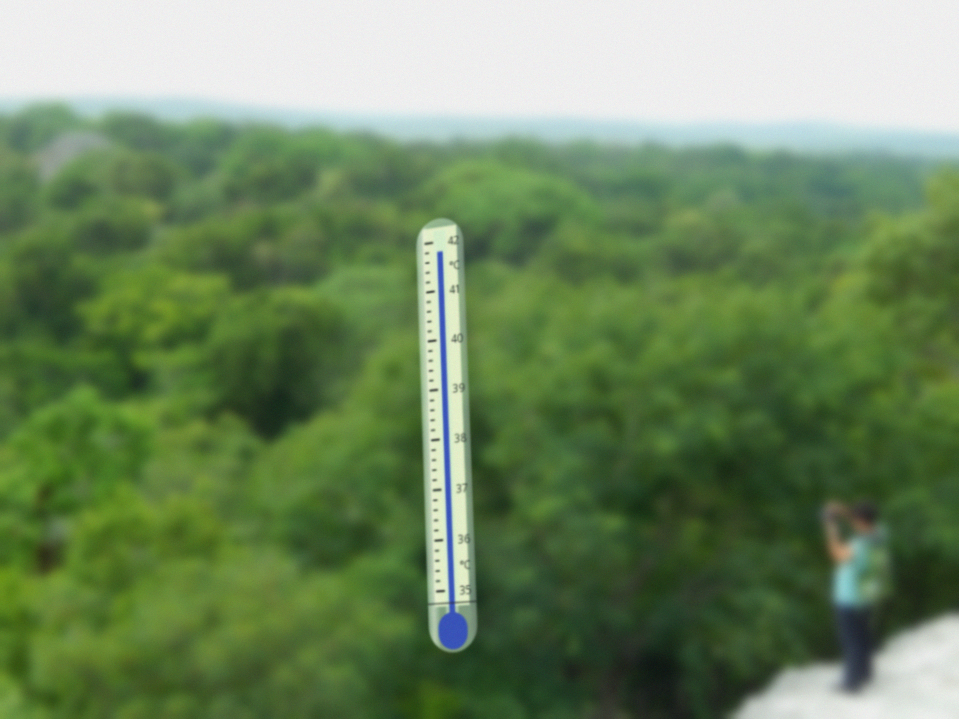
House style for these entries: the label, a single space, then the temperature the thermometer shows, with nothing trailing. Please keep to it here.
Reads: 41.8 °C
